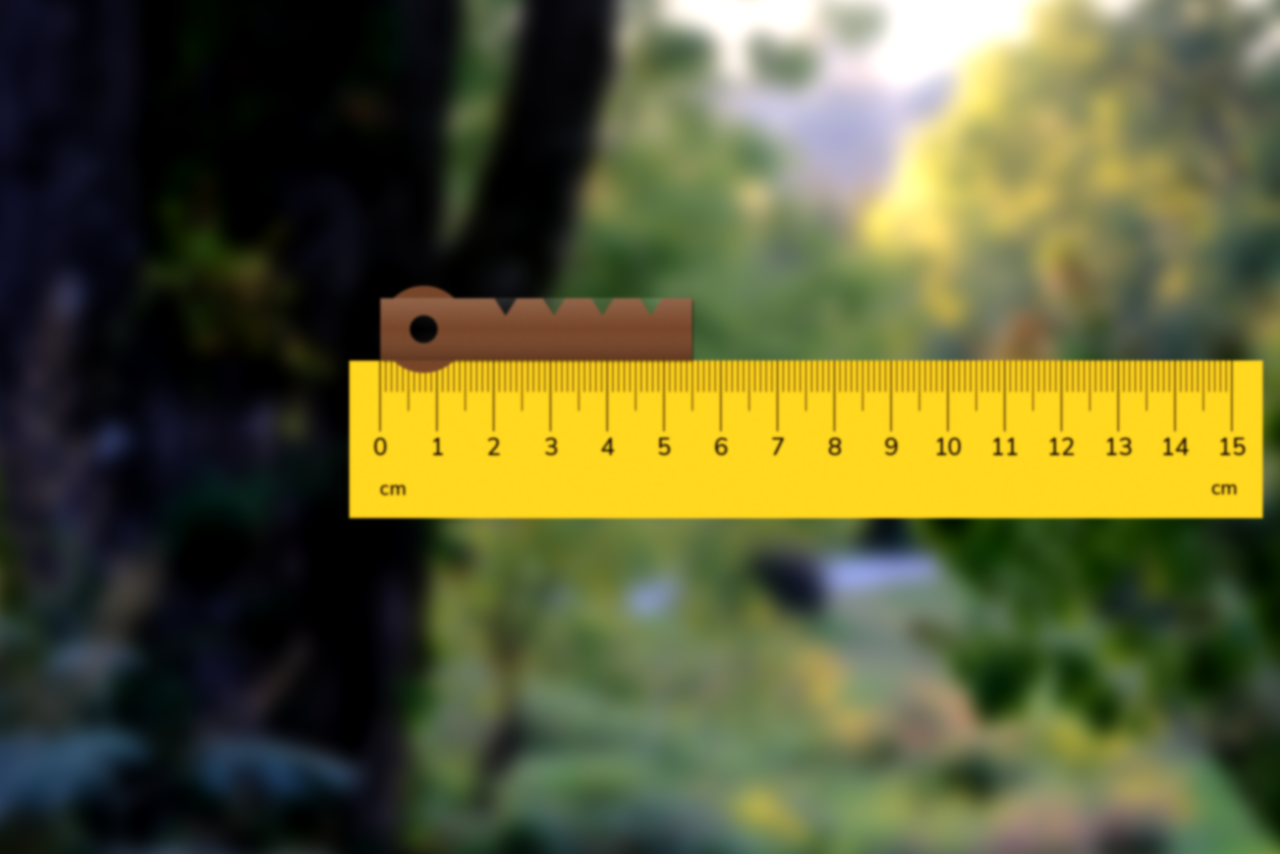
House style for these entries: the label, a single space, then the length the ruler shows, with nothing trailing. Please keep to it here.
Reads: 5.5 cm
